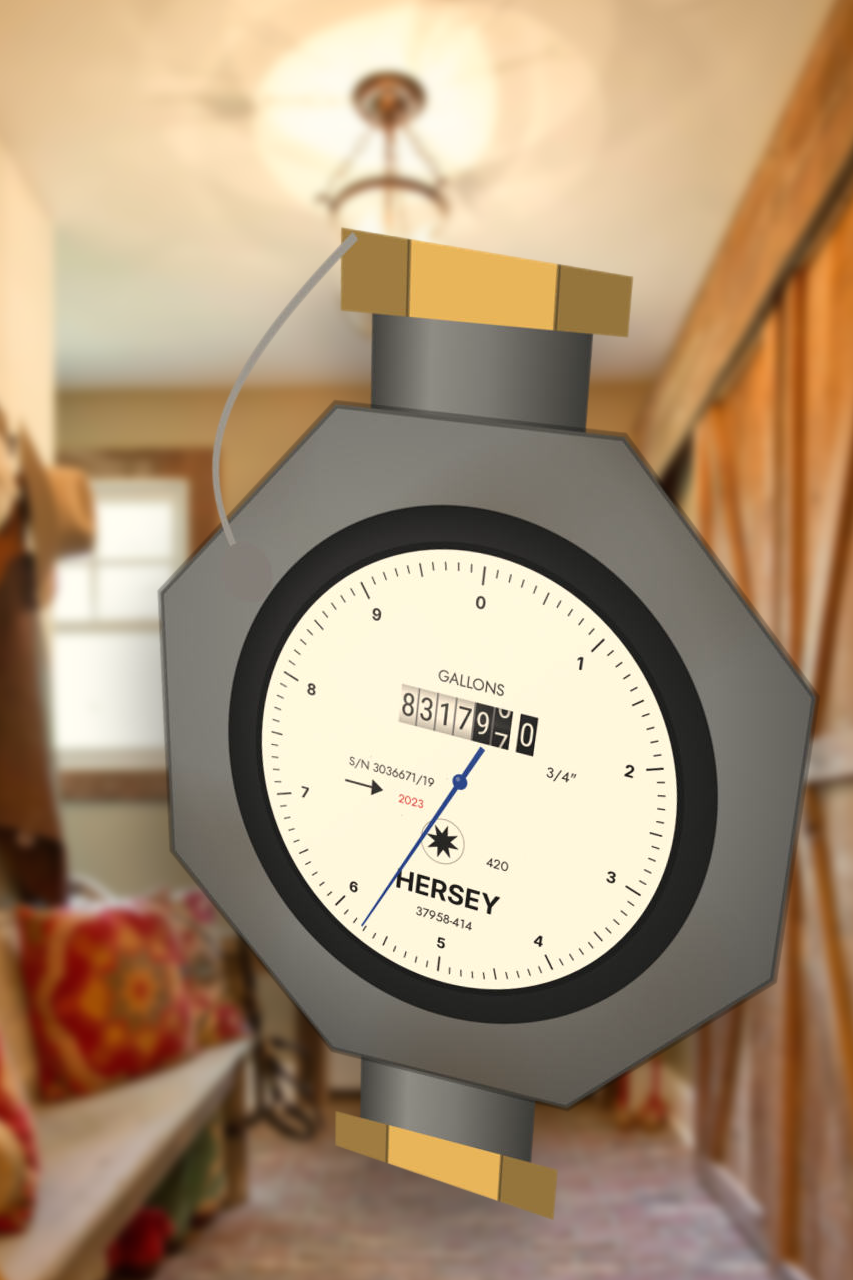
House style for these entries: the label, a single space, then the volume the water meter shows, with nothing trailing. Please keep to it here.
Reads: 8317965.7 gal
